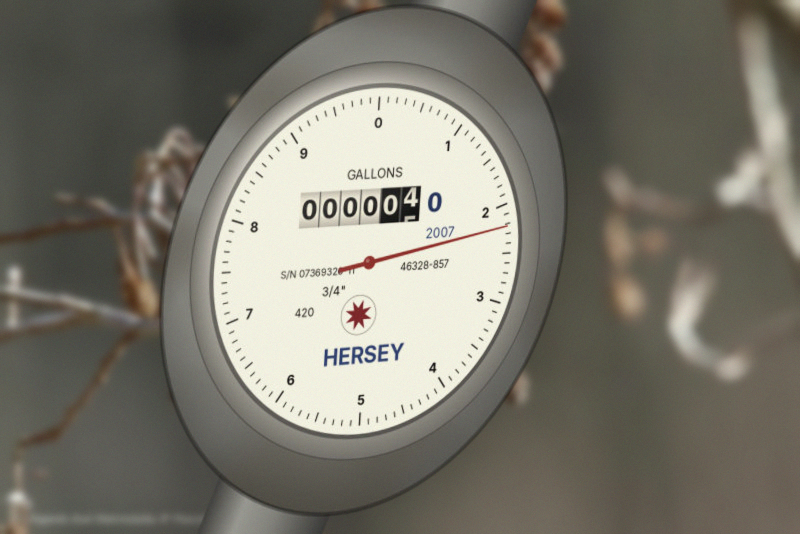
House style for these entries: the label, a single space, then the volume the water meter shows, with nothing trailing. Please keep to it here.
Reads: 42.2 gal
